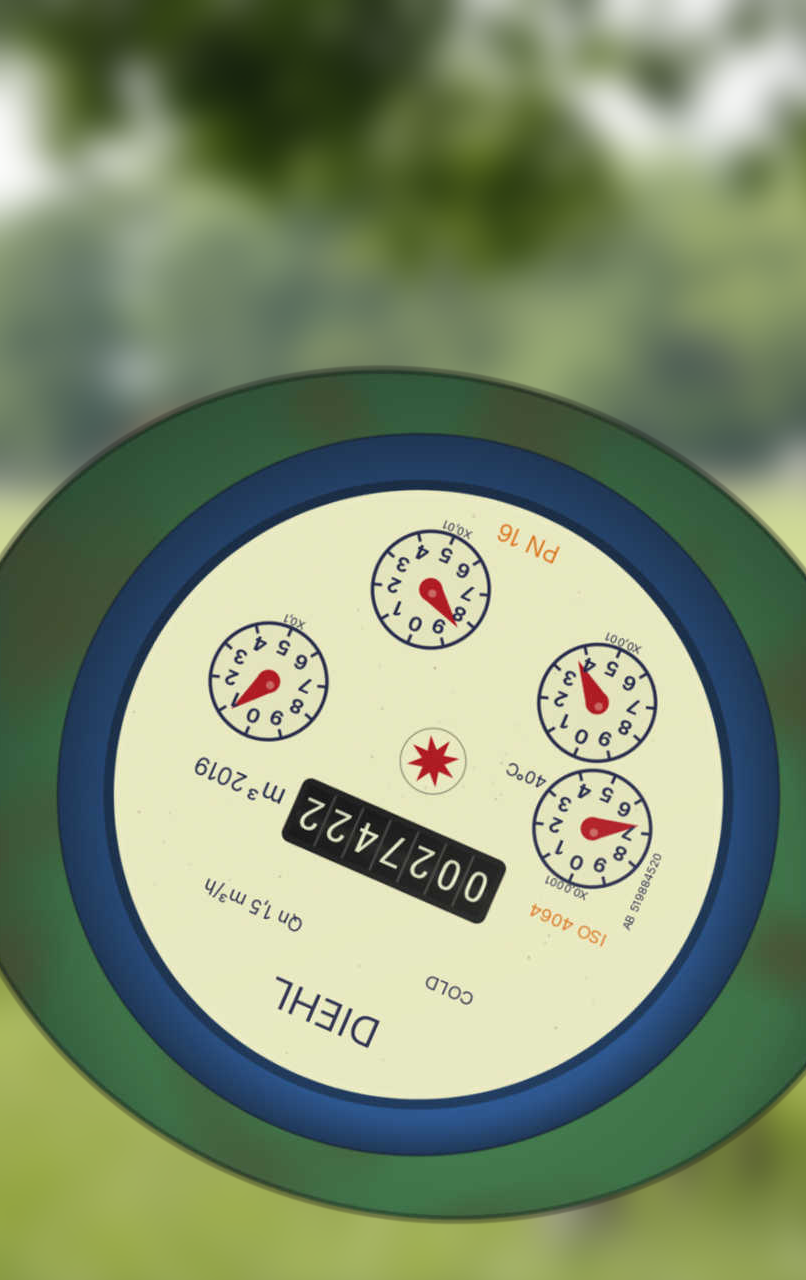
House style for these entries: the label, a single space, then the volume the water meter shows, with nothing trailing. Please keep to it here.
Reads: 27422.0836 m³
